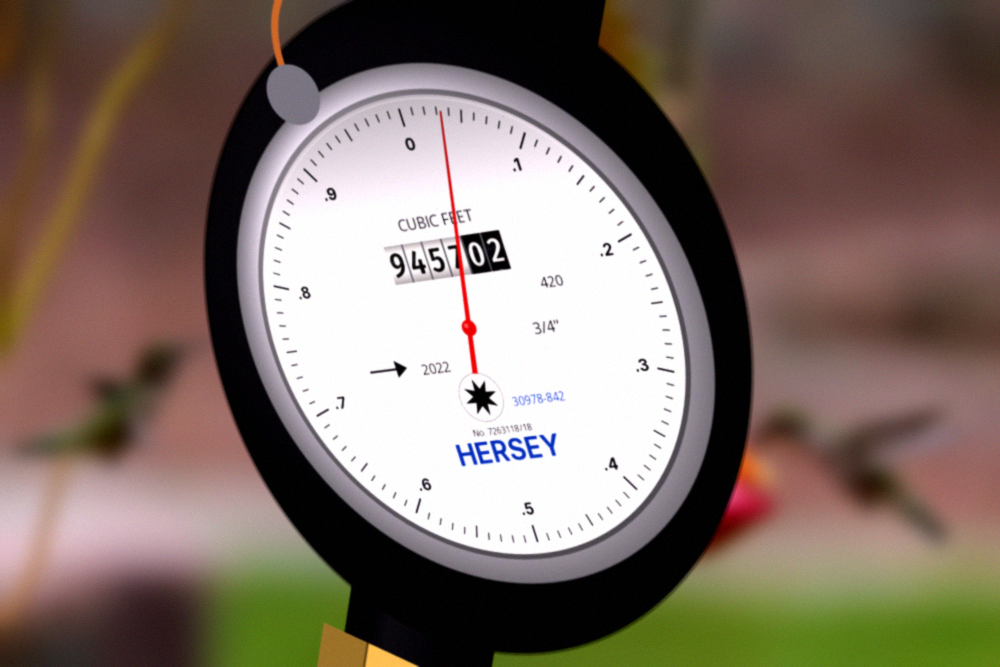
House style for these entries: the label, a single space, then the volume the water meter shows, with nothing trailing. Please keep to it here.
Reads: 945702.03 ft³
